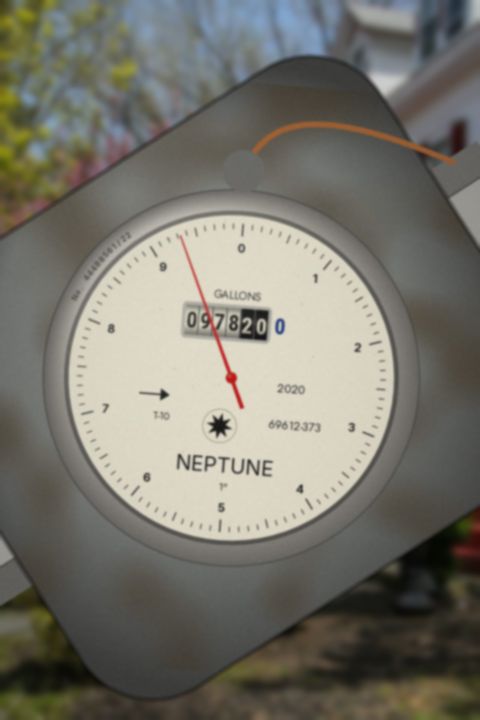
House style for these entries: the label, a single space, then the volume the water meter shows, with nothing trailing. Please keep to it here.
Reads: 978199.3 gal
